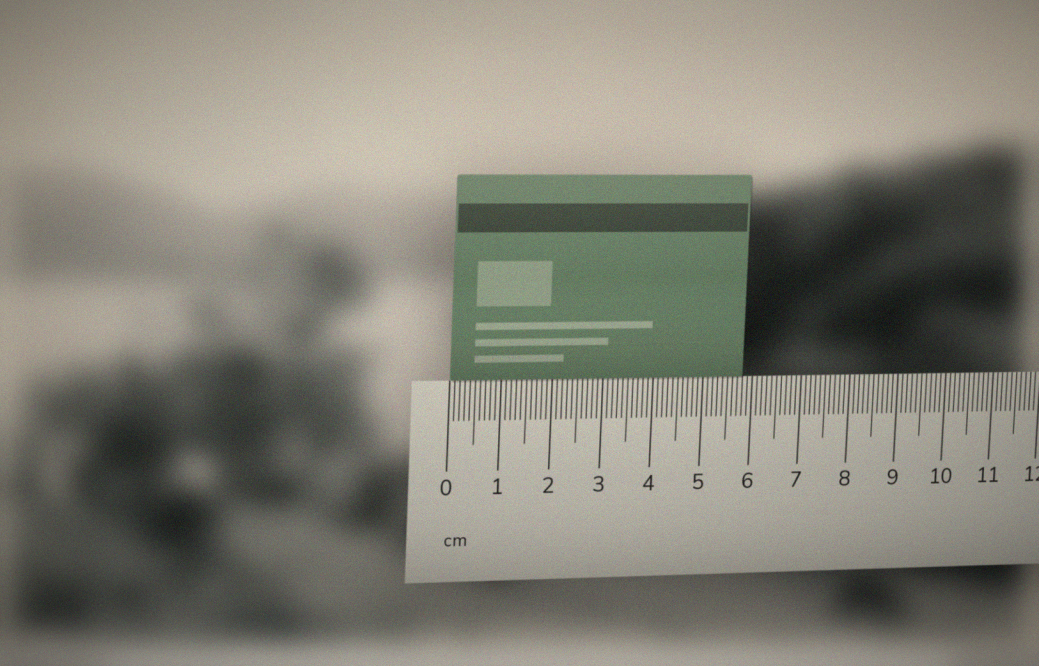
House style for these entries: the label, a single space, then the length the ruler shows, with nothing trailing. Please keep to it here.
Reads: 5.8 cm
